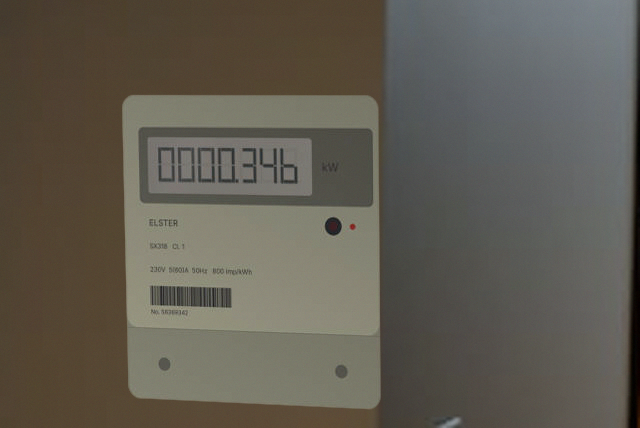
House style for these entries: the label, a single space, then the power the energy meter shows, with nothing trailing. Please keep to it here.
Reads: 0.346 kW
